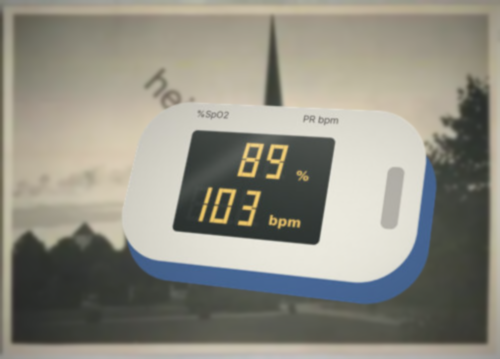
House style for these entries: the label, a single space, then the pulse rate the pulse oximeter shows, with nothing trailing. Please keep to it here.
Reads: 103 bpm
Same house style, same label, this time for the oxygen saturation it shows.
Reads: 89 %
